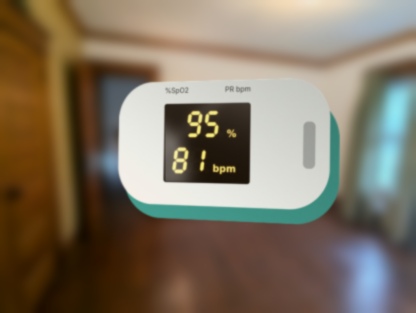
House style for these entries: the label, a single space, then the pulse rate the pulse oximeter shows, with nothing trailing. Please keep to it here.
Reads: 81 bpm
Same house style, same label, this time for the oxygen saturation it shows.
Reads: 95 %
